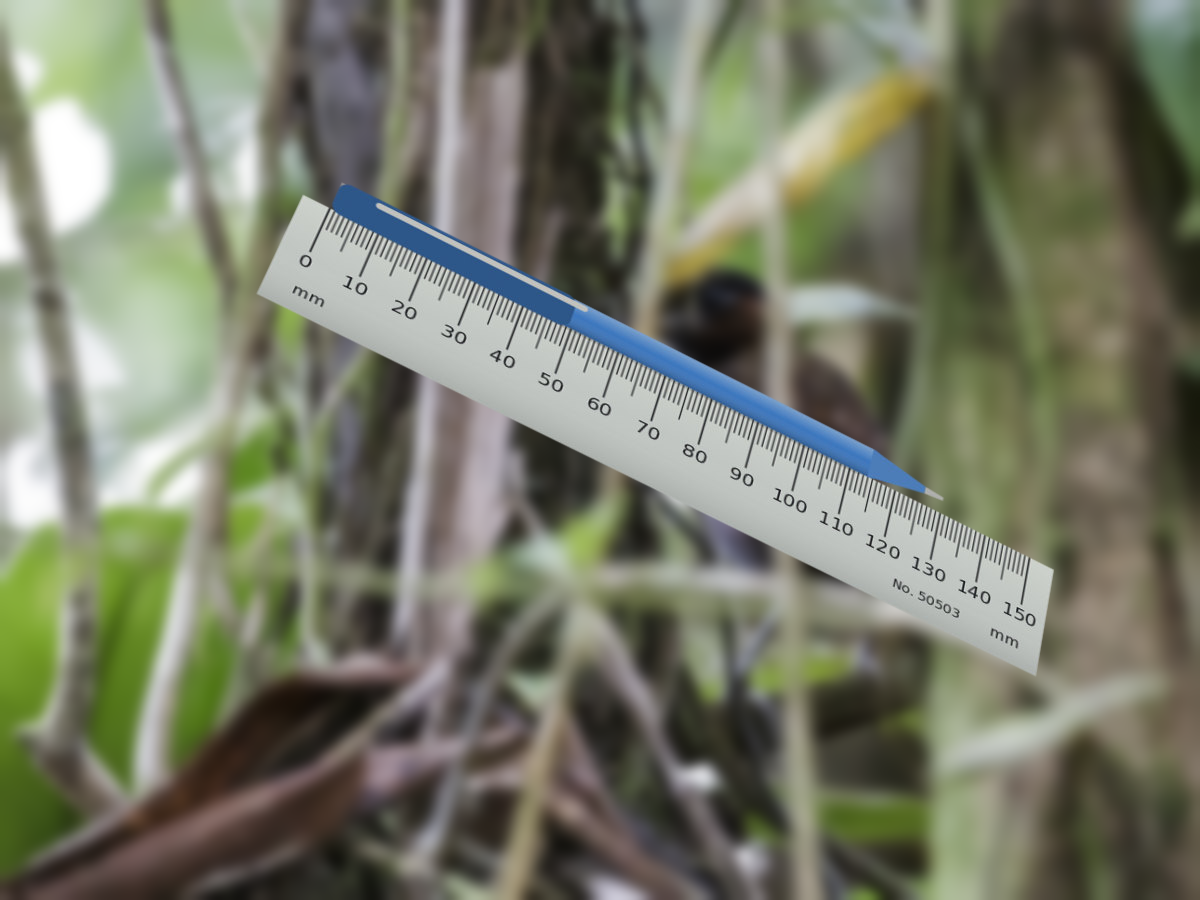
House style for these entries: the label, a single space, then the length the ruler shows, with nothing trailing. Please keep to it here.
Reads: 130 mm
